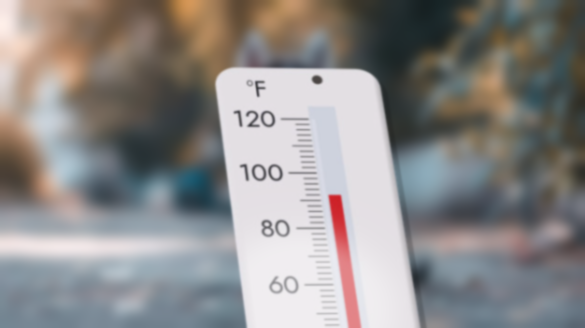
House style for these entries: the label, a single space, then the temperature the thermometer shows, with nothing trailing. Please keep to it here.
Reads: 92 °F
